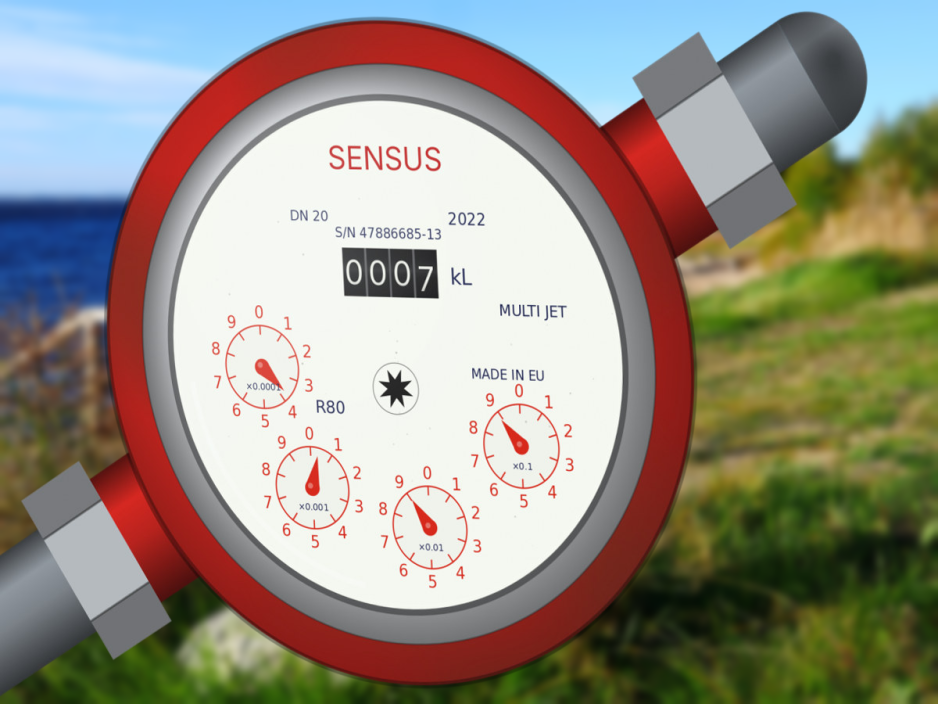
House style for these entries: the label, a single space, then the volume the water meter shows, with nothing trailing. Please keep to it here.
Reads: 6.8903 kL
